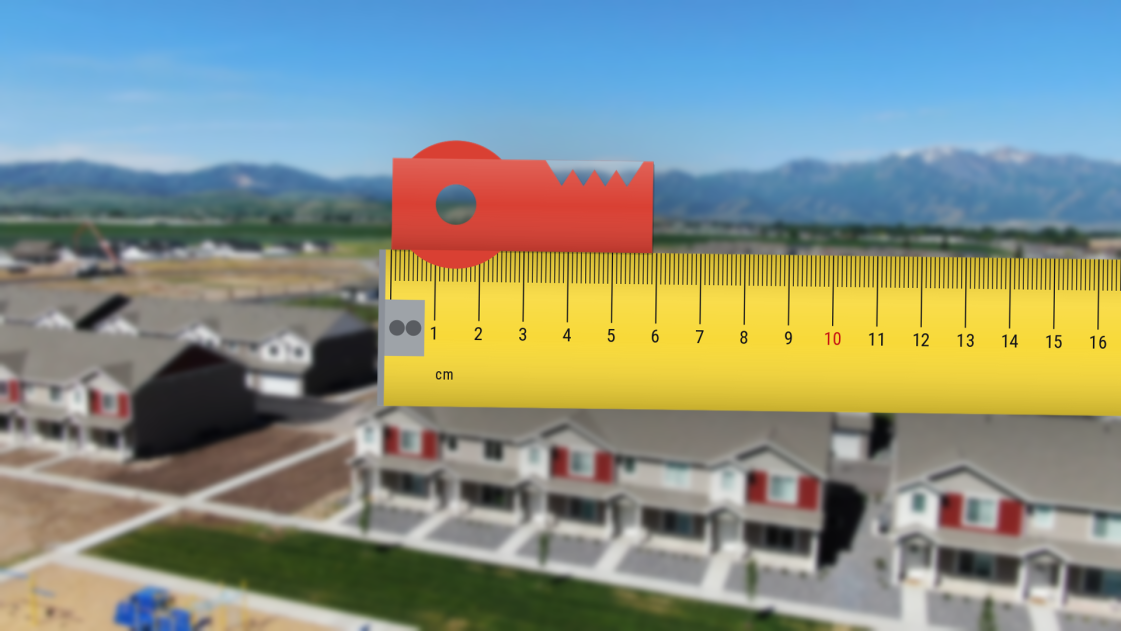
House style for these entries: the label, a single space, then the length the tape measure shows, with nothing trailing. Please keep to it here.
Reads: 5.9 cm
